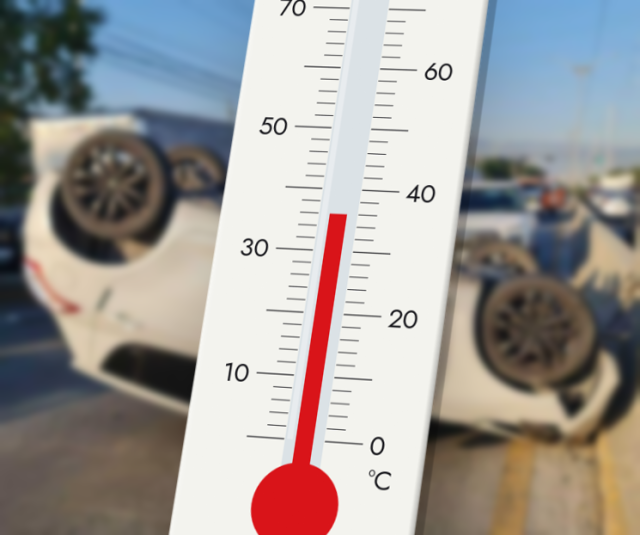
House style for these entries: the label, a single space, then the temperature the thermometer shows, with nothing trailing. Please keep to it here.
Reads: 36 °C
